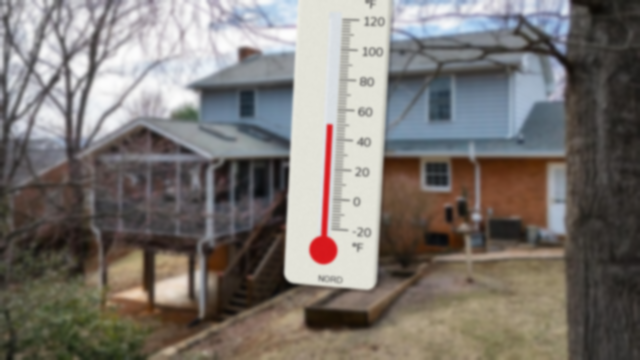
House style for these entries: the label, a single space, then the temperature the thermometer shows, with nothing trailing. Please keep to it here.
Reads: 50 °F
